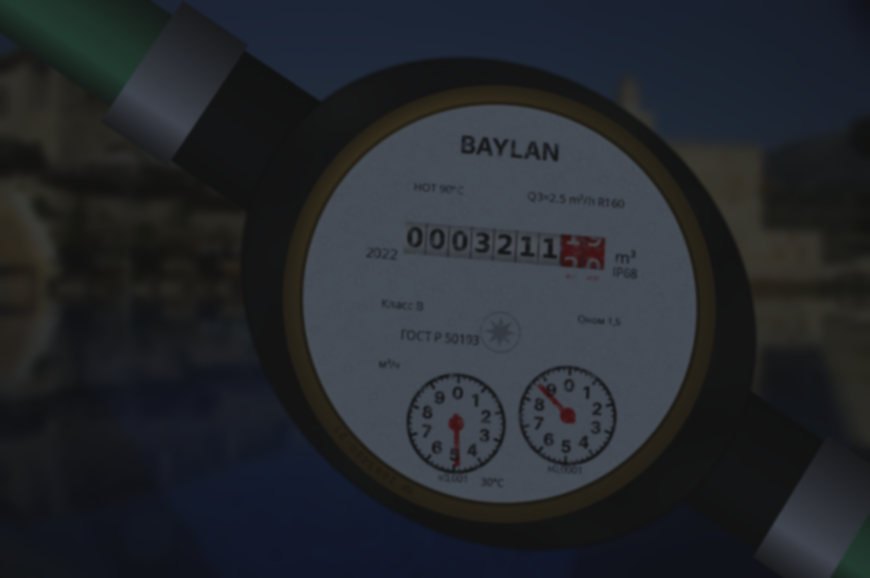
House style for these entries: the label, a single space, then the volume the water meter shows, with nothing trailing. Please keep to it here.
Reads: 3211.1948 m³
